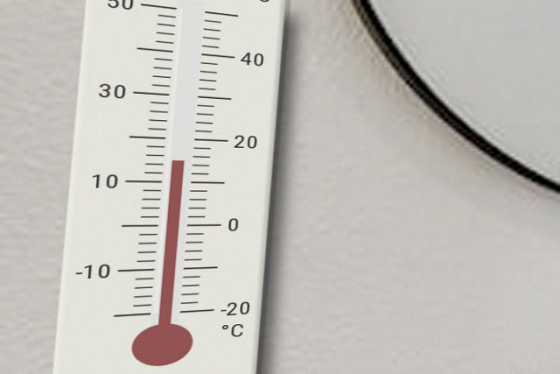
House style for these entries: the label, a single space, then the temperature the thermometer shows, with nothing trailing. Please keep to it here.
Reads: 15 °C
